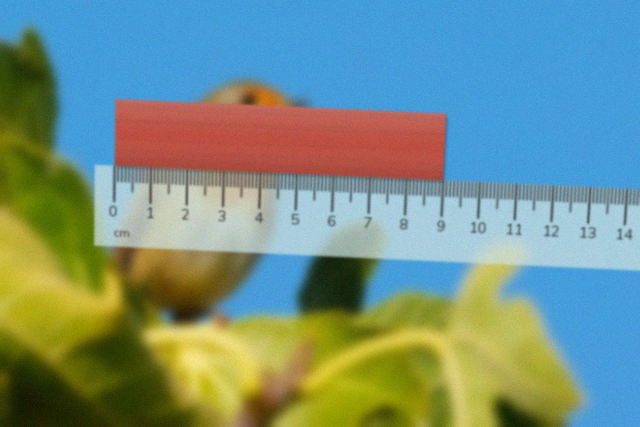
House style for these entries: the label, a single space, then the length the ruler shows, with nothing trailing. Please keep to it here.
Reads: 9 cm
